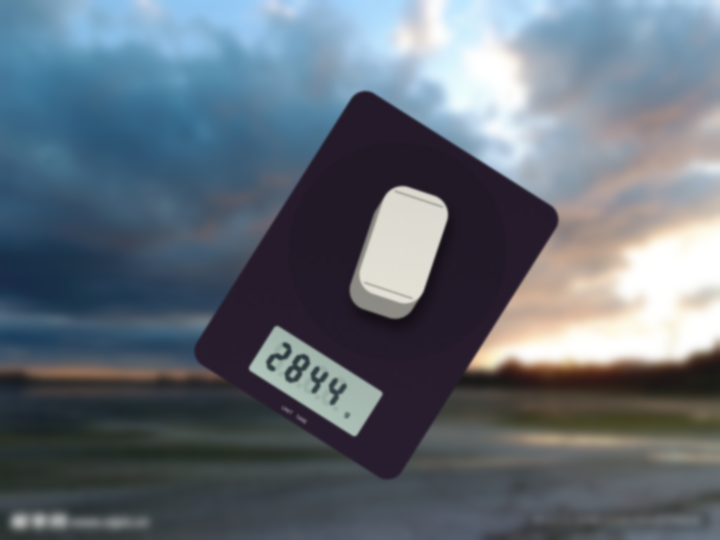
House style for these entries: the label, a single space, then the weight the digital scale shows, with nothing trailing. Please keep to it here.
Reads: 2844 g
